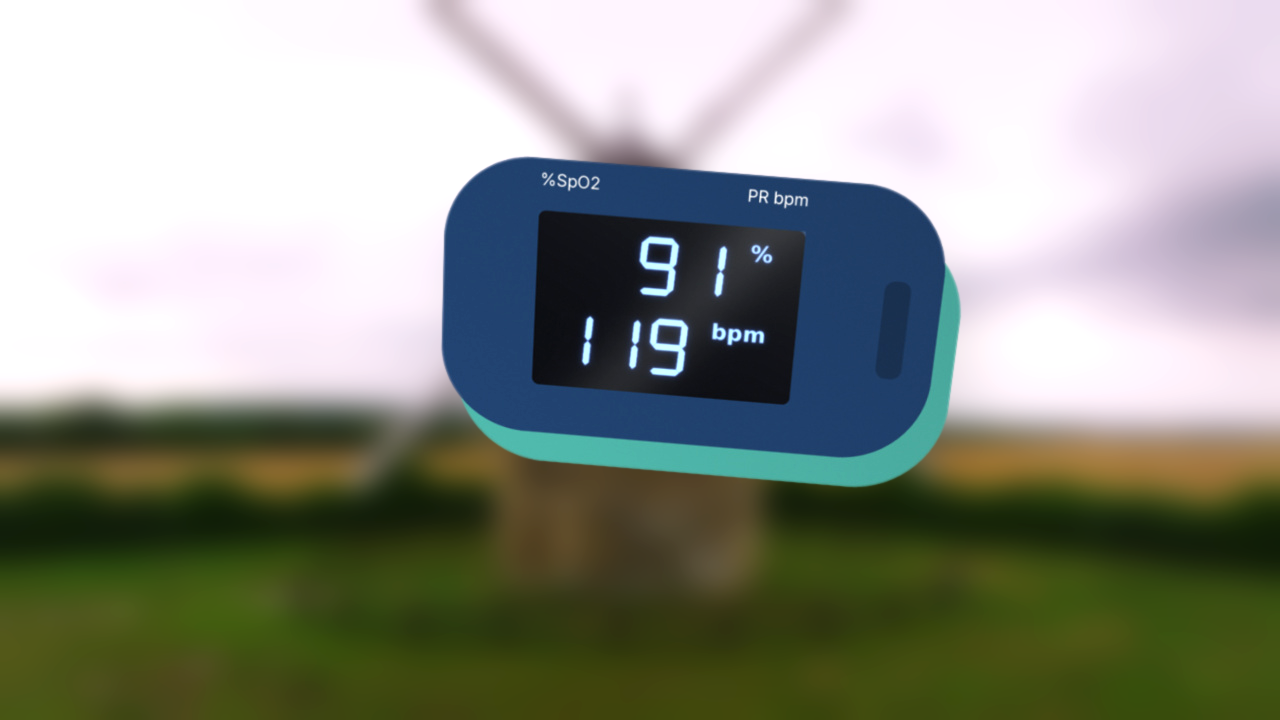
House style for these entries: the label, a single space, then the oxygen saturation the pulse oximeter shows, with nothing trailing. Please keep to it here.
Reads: 91 %
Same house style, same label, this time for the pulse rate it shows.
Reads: 119 bpm
